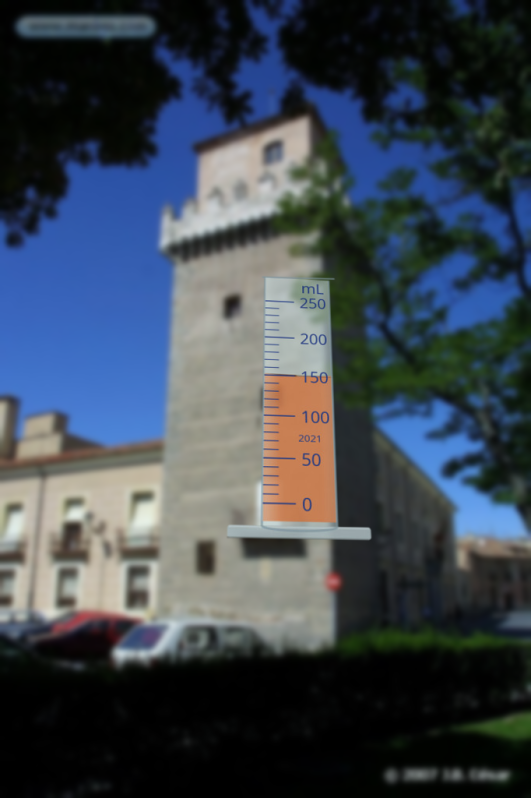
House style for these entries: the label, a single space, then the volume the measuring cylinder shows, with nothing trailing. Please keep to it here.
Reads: 150 mL
